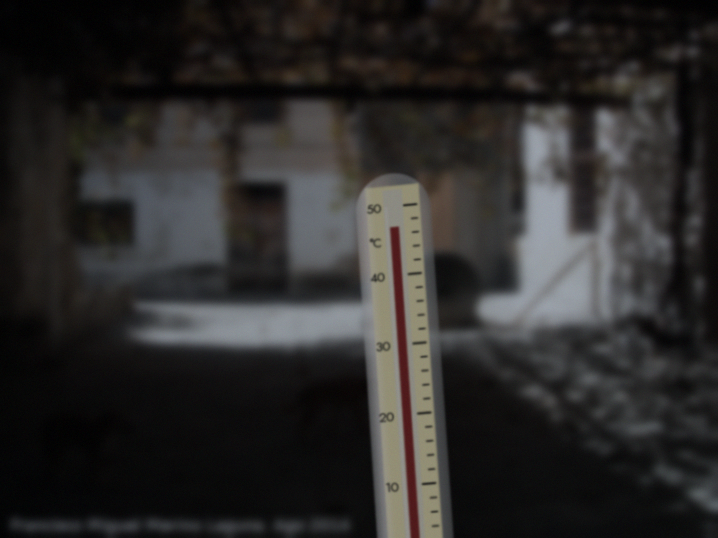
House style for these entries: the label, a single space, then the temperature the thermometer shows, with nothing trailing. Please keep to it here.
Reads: 47 °C
